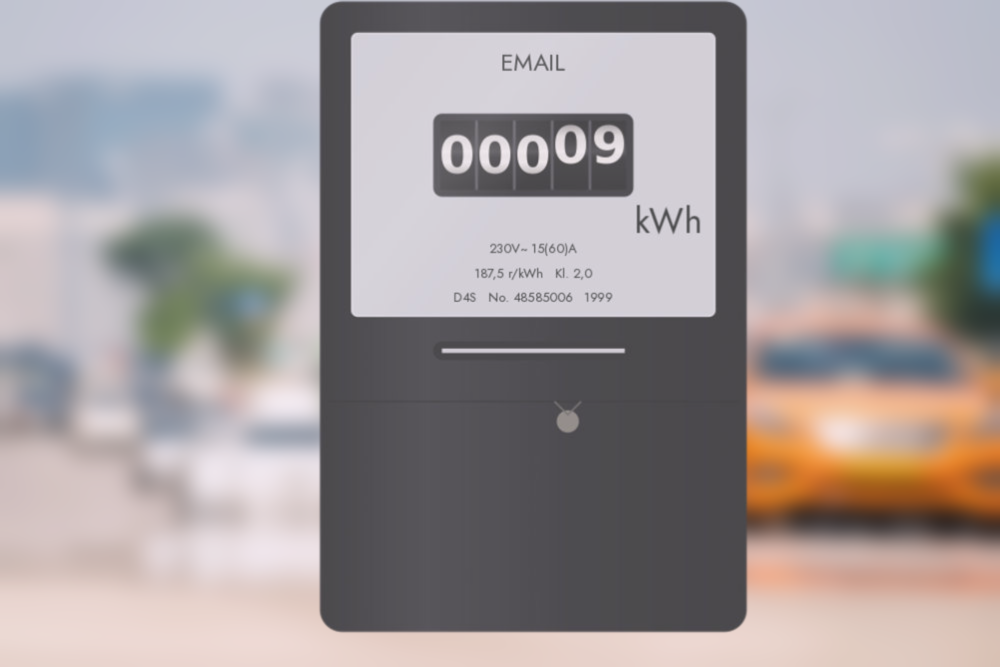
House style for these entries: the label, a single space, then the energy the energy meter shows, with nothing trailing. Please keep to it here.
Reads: 9 kWh
